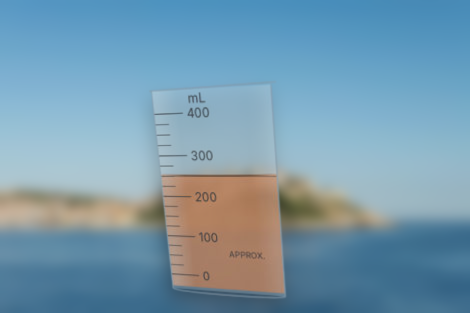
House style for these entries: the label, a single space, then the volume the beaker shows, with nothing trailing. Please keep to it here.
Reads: 250 mL
